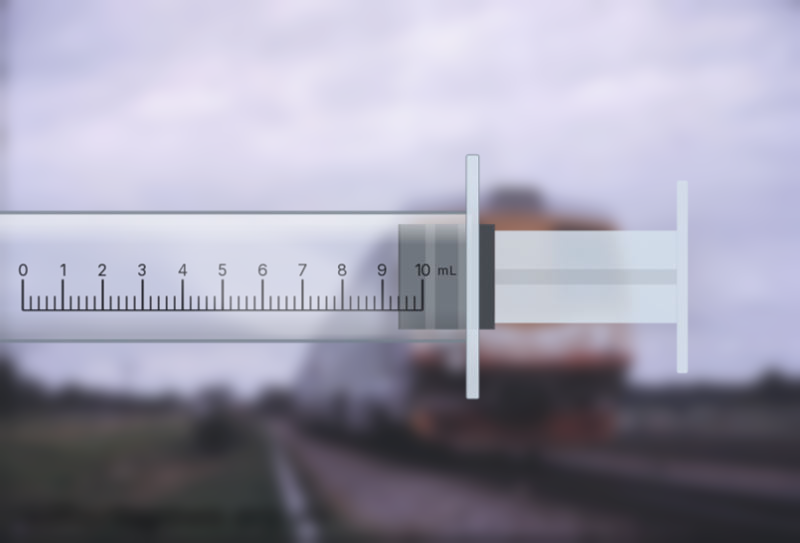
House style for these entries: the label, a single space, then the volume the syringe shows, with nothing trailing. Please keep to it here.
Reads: 9.4 mL
